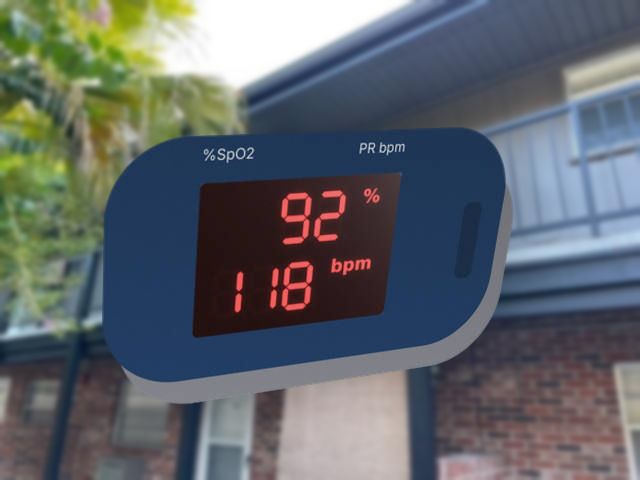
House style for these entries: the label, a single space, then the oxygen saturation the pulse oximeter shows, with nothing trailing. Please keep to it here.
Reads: 92 %
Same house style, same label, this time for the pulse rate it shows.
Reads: 118 bpm
